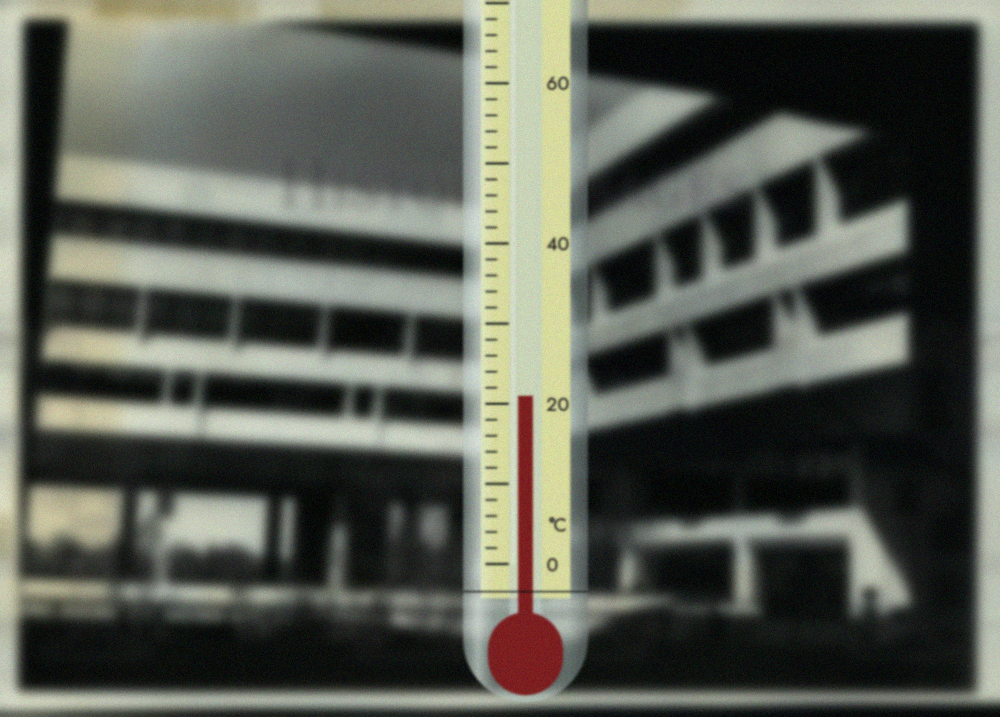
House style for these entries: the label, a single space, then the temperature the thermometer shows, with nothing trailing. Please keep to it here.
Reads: 21 °C
